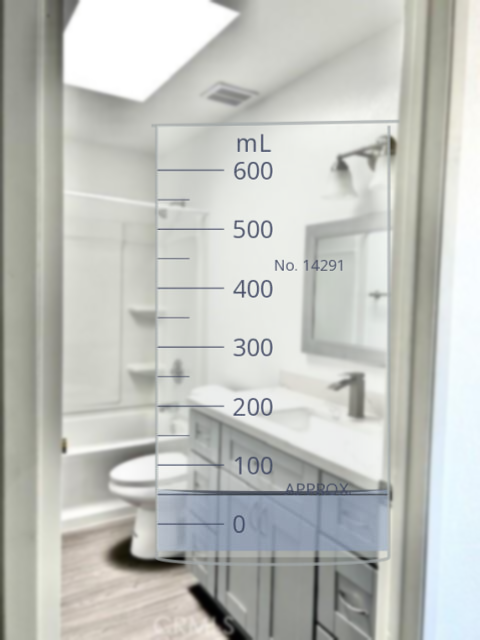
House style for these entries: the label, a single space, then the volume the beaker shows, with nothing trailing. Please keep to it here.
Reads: 50 mL
